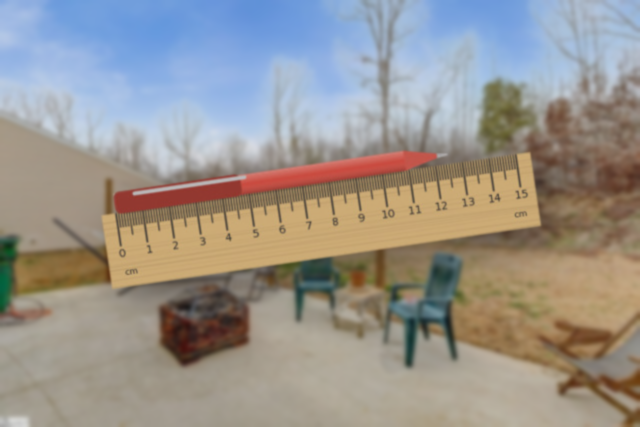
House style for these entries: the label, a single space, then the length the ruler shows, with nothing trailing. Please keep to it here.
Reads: 12.5 cm
